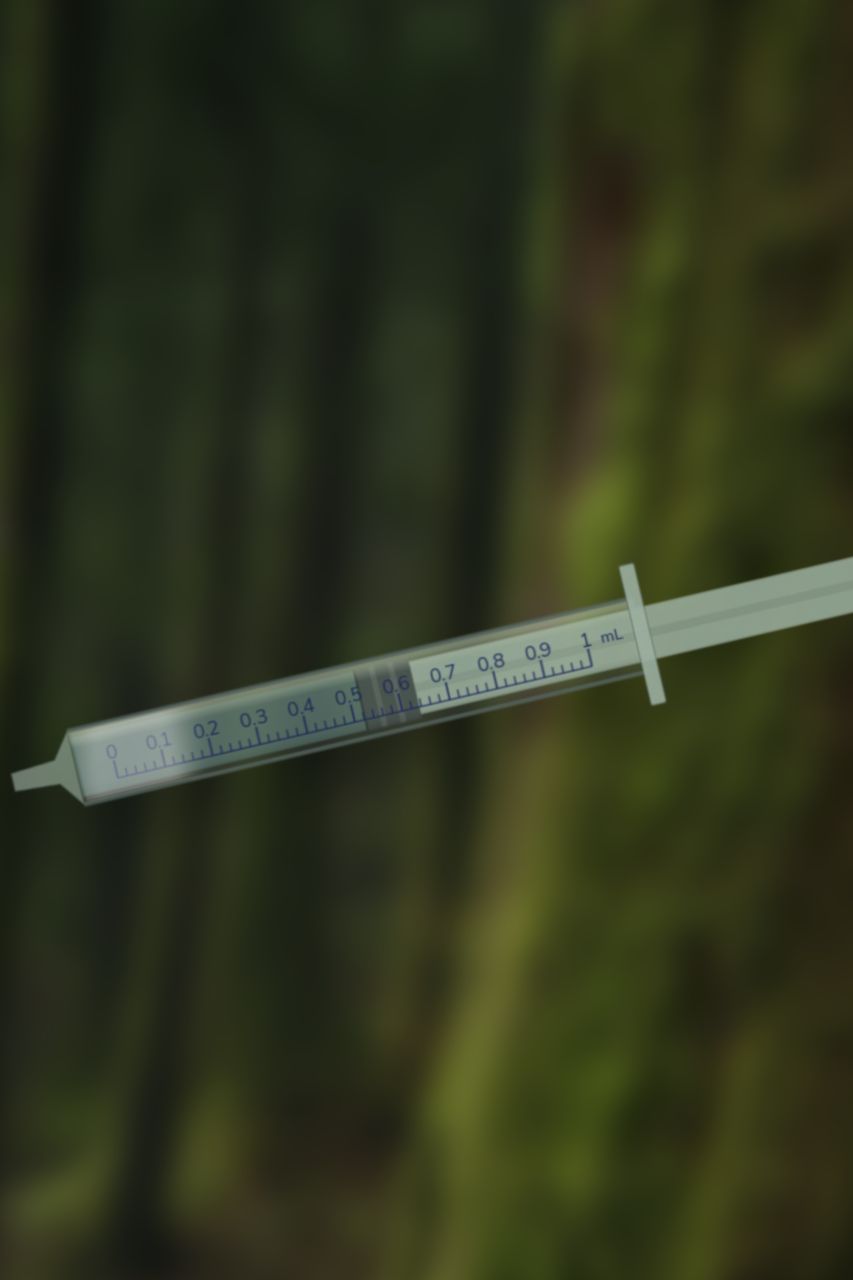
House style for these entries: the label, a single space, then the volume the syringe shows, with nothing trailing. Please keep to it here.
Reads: 0.52 mL
